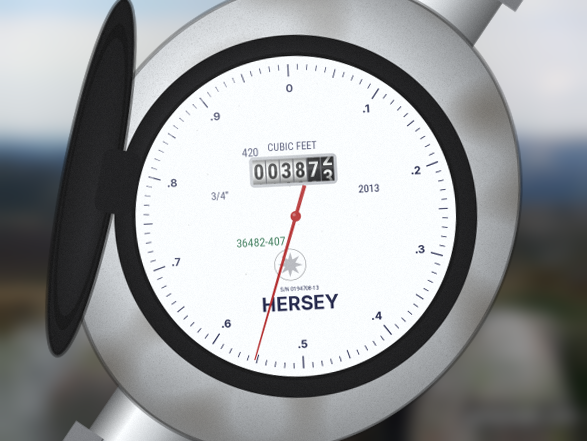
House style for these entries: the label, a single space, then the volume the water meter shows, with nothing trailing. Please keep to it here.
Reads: 3872.55 ft³
